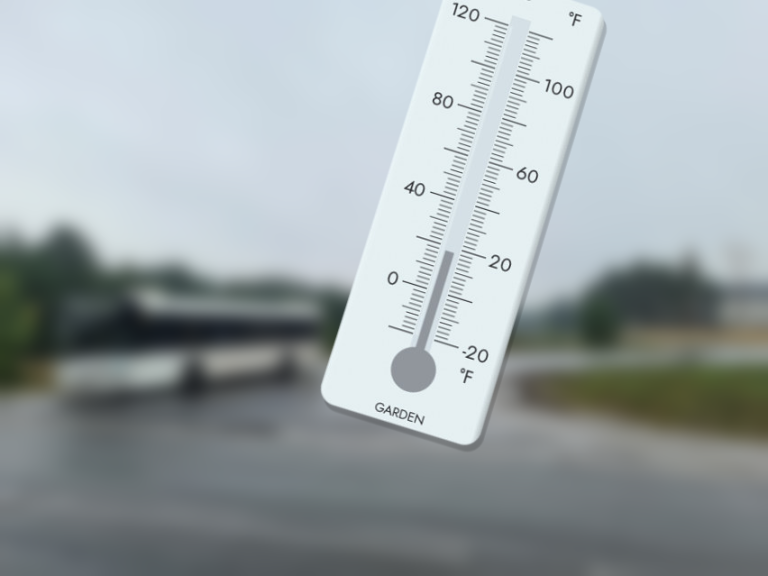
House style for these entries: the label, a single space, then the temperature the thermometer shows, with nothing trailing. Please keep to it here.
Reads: 18 °F
